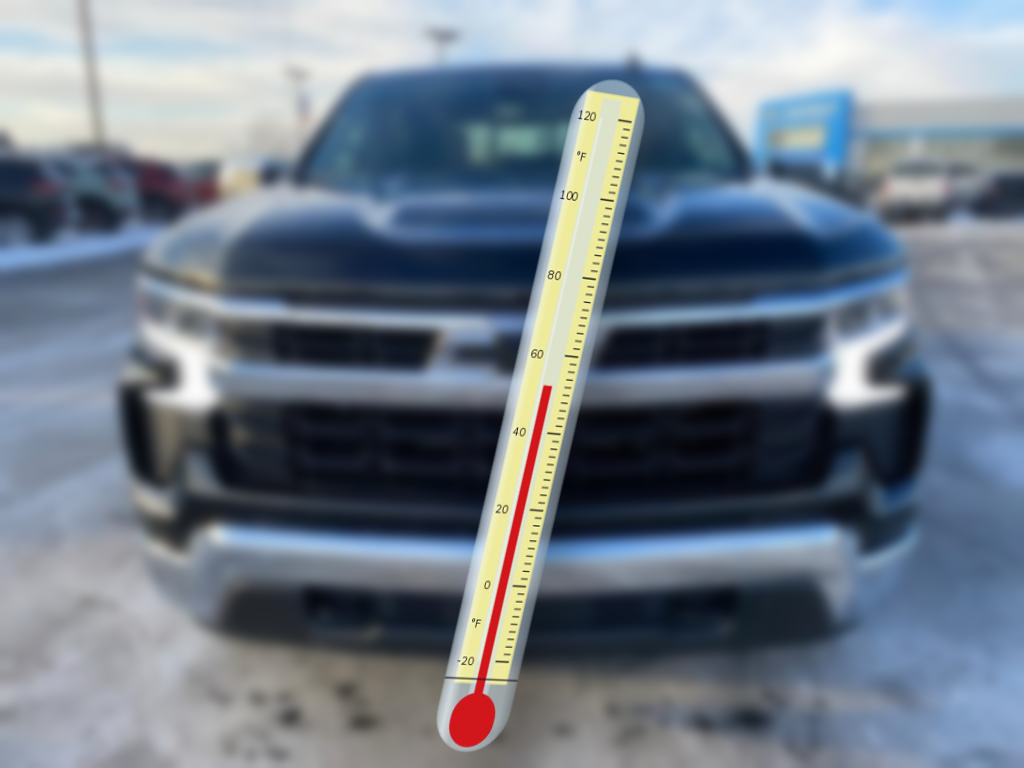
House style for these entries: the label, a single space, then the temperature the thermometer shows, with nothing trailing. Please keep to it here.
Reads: 52 °F
